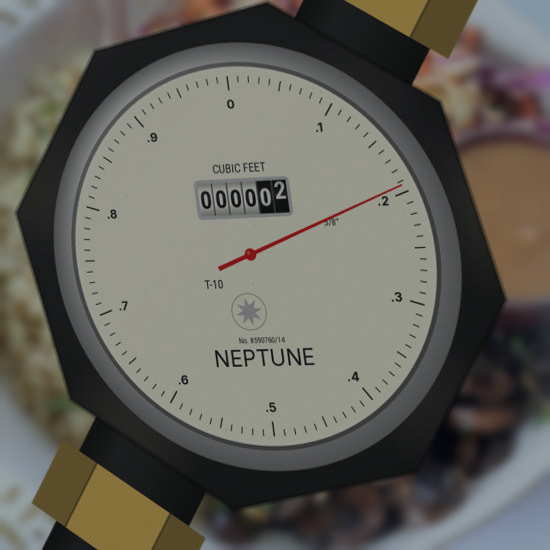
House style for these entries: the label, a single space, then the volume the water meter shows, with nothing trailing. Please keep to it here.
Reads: 2.19 ft³
